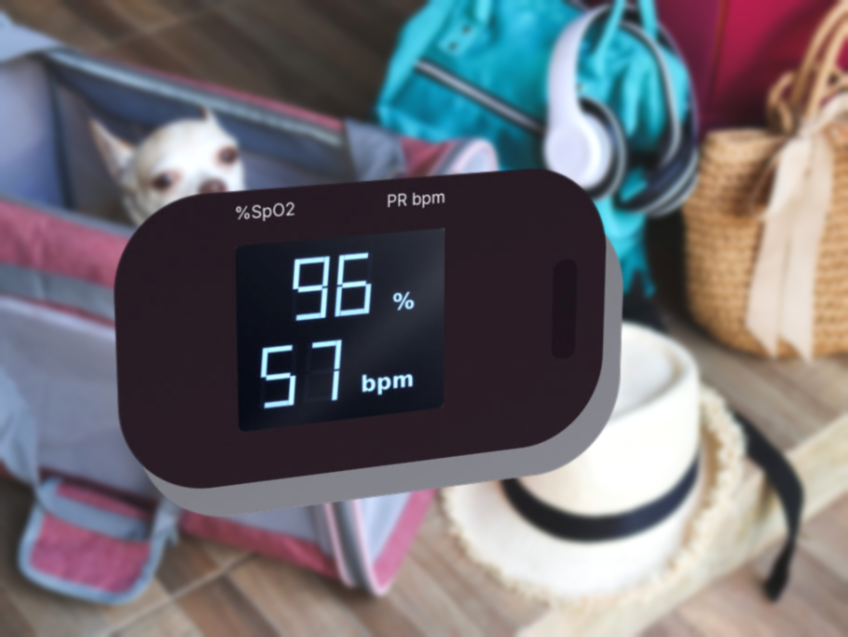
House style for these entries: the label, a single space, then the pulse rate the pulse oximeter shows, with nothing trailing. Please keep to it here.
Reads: 57 bpm
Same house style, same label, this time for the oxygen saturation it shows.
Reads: 96 %
